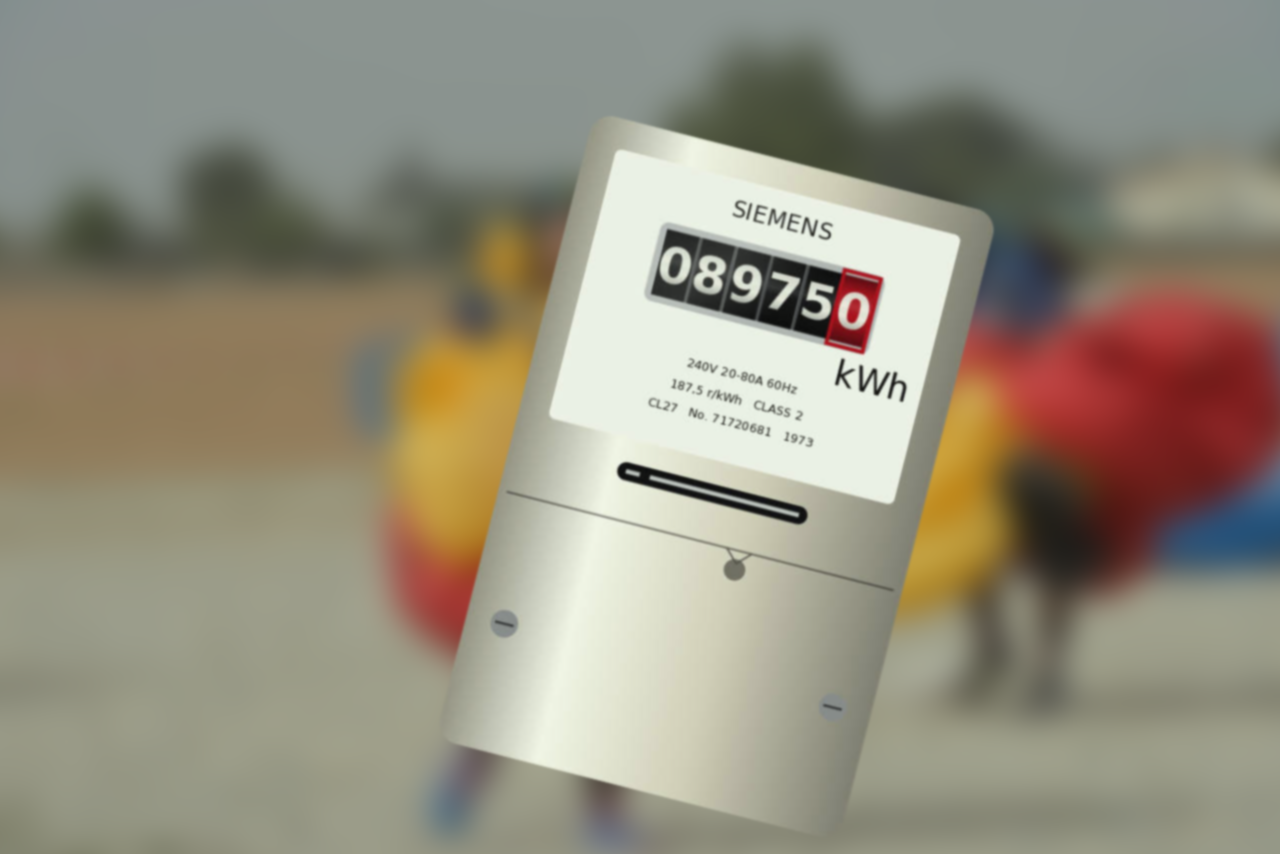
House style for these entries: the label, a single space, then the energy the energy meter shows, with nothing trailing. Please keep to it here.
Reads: 8975.0 kWh
